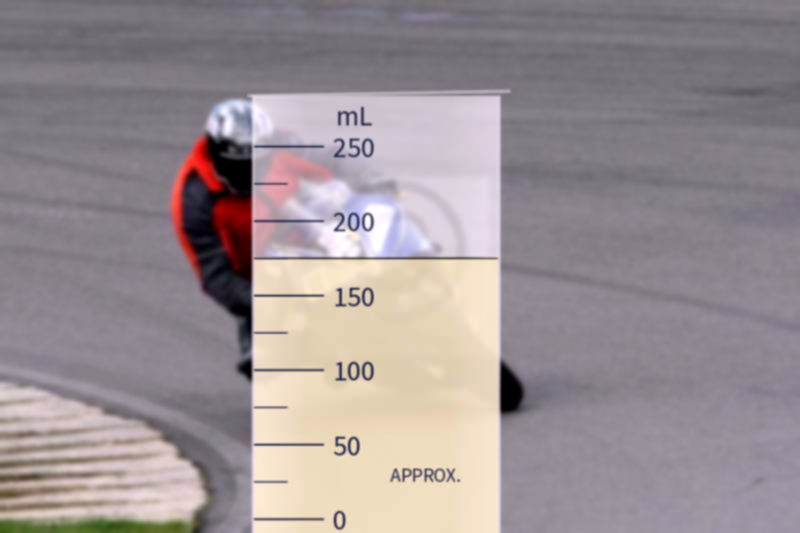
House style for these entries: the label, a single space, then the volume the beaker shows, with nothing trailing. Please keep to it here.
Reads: 175 mL
